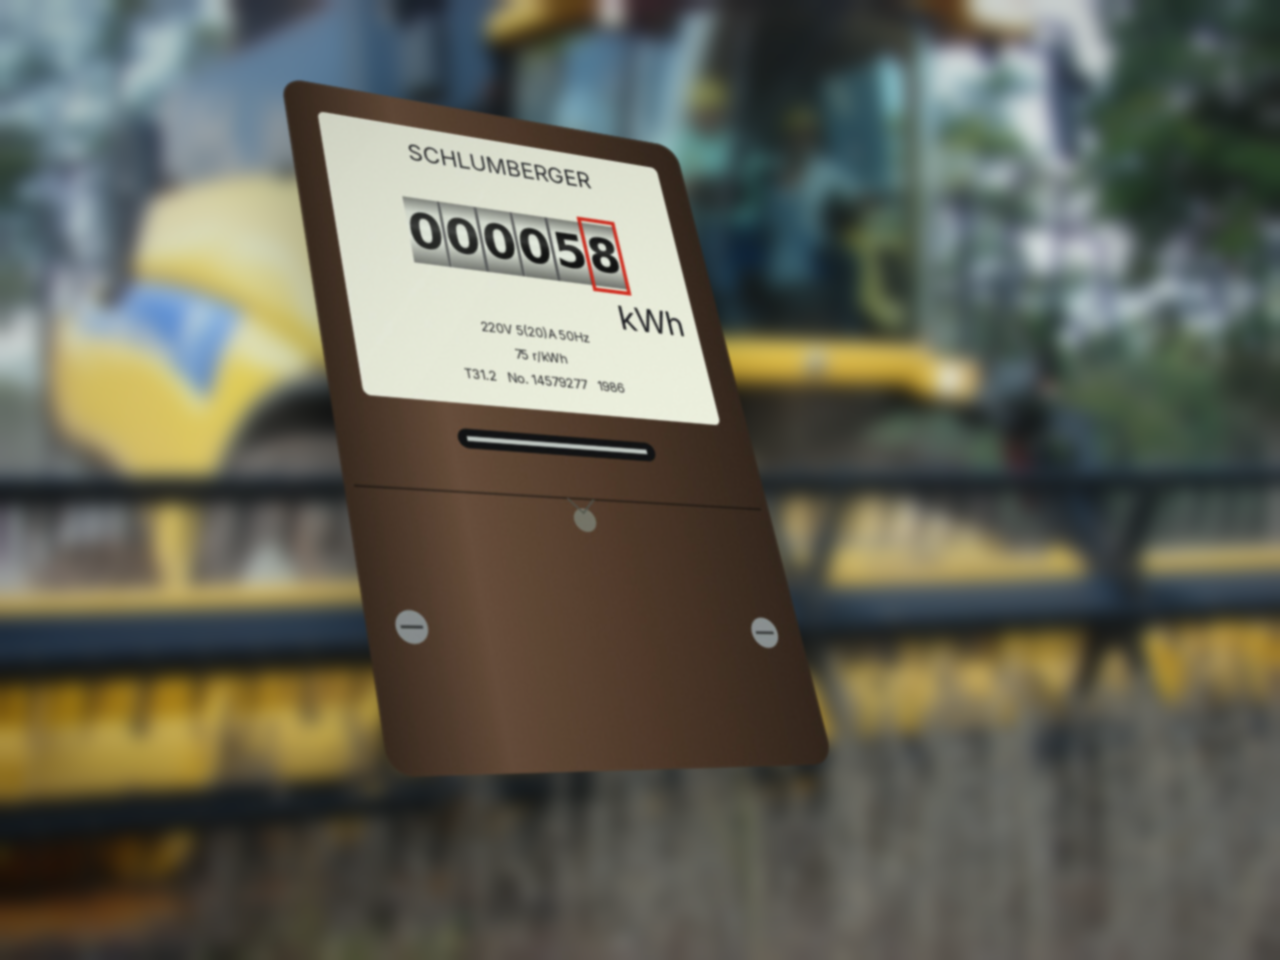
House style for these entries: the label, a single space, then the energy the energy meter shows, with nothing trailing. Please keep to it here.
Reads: 5.8 kWh
